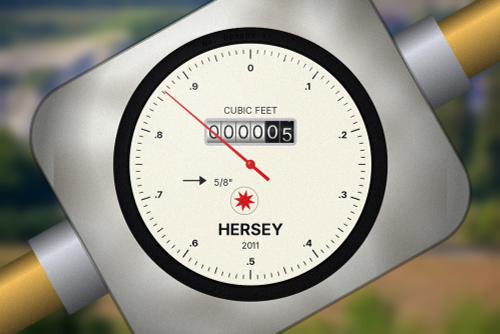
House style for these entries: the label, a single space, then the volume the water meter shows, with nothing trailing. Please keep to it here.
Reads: 4.86 ft³
